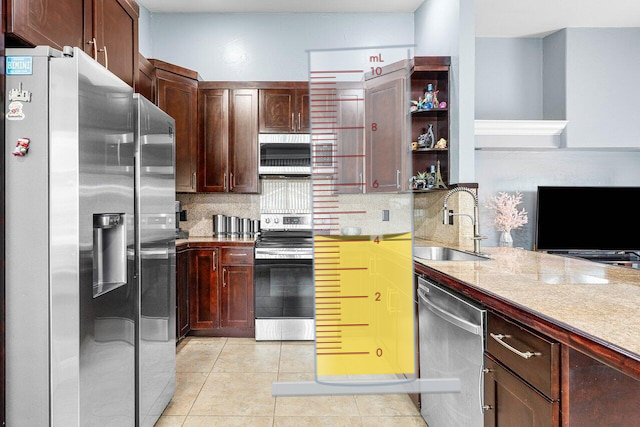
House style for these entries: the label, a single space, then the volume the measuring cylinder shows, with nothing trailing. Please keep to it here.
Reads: 4 mL
